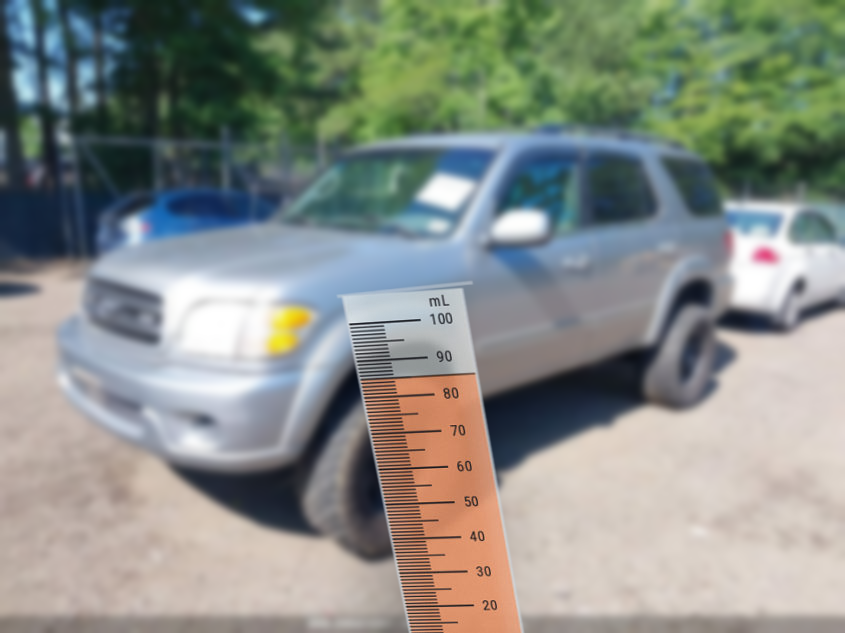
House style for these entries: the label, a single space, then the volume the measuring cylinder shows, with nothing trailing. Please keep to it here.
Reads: 85 mL
